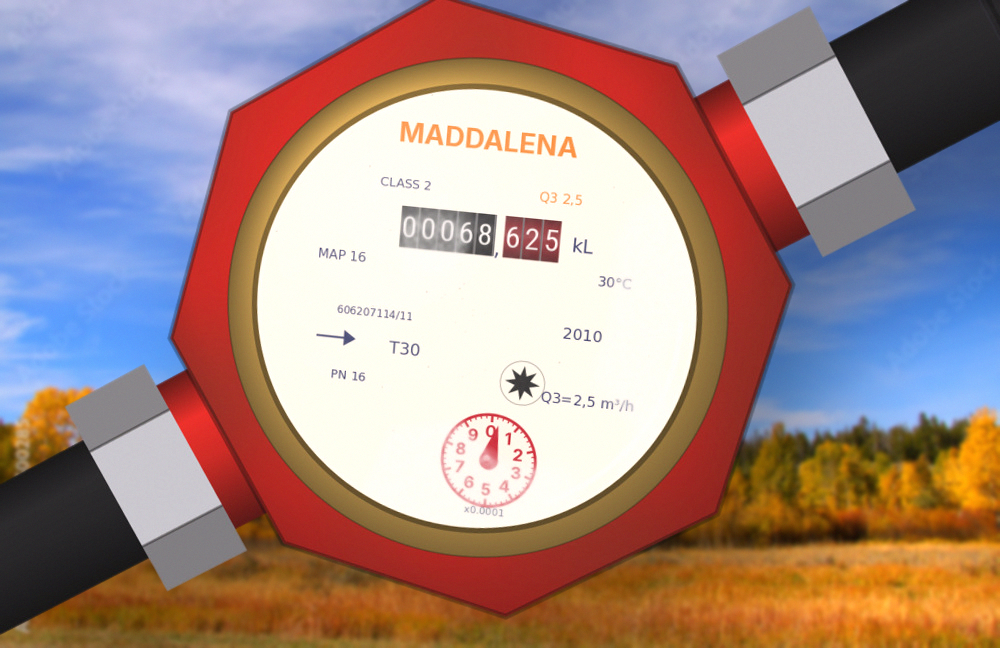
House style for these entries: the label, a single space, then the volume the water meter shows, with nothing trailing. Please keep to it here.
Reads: 68.6250 kL
